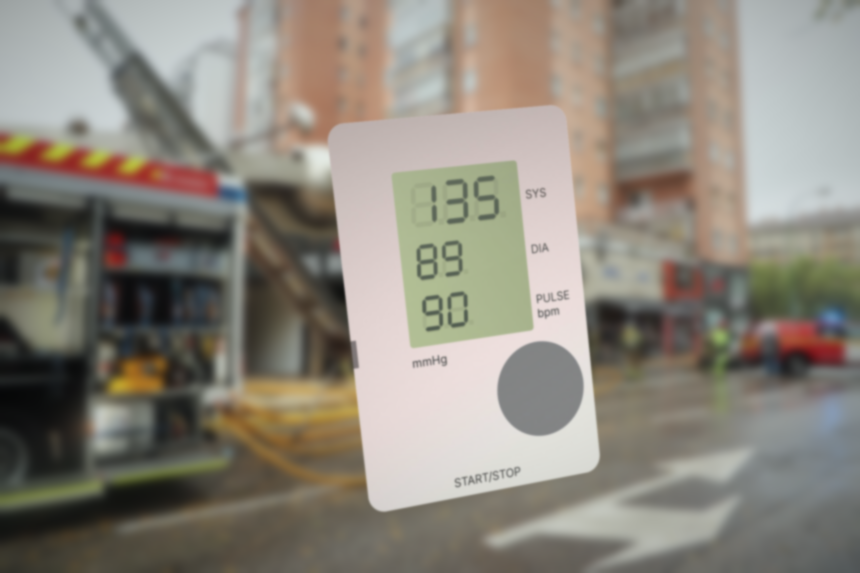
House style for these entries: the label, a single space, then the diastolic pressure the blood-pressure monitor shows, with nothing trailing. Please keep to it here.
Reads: 89 mmHg
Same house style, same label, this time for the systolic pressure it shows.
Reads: 135 mmHg
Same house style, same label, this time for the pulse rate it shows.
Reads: 90 bpm
